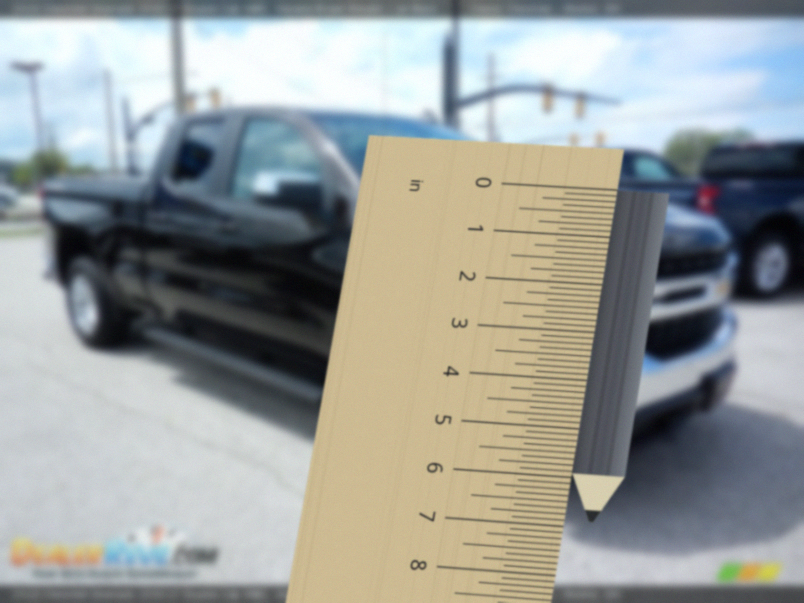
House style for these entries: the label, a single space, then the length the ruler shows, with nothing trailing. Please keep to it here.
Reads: 6.875 in
